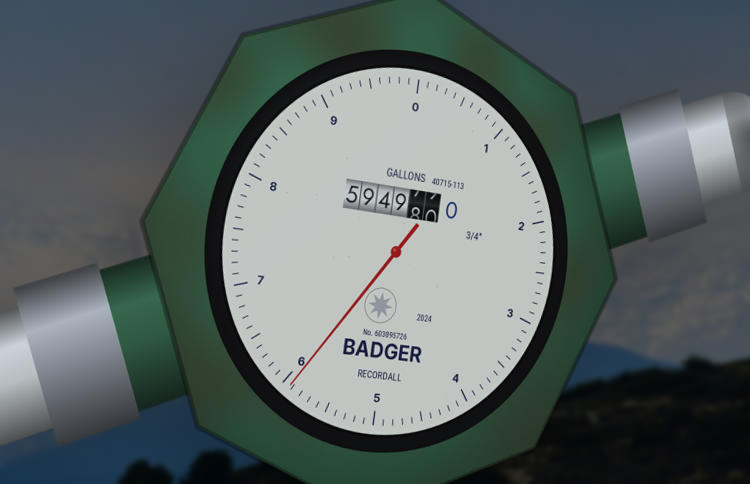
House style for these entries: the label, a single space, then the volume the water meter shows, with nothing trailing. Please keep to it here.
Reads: 5949795.9 gal
